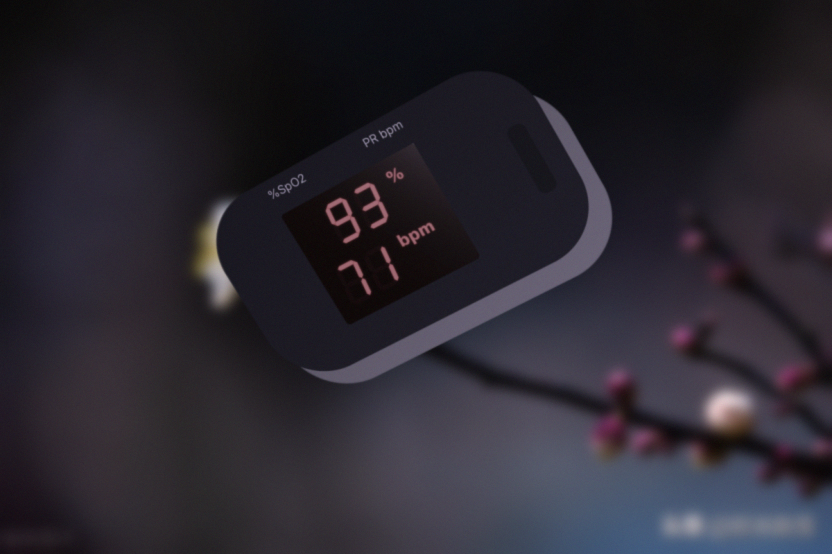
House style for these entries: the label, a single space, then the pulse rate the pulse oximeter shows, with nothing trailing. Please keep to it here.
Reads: 71 bpm
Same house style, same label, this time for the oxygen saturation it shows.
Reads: 93 %
